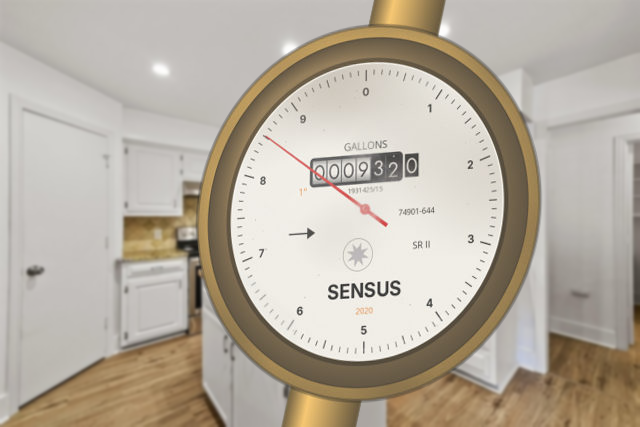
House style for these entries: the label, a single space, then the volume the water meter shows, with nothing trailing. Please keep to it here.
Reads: 9318.5 gal
